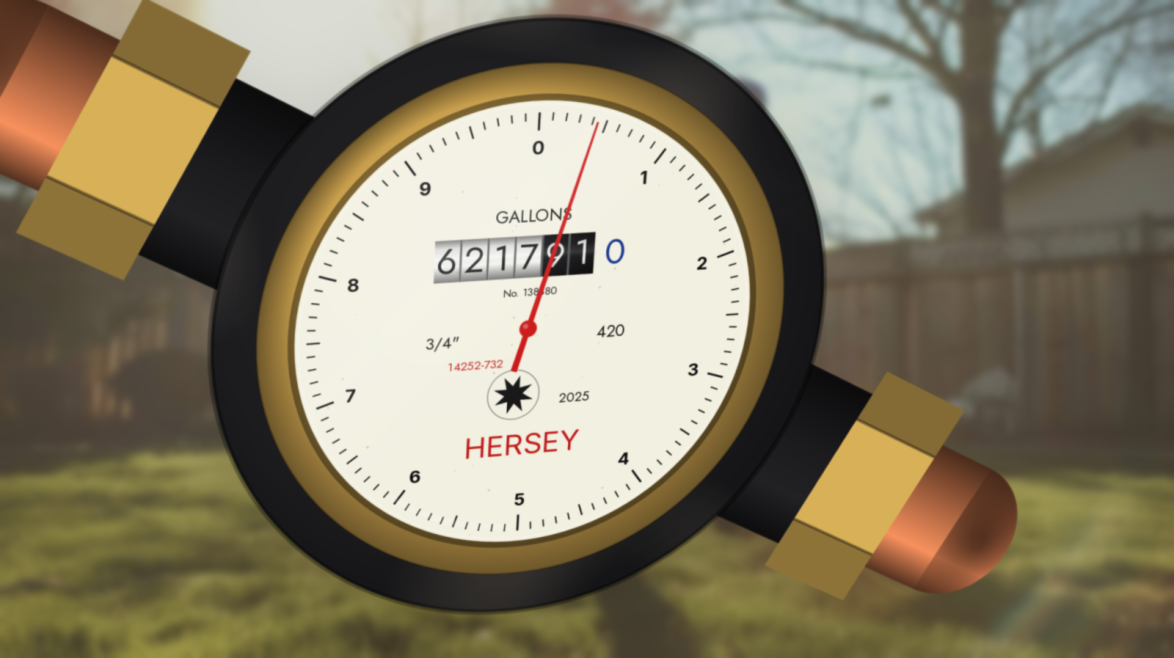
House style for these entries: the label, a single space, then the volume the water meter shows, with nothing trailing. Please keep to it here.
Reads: 6217910.4 gal
